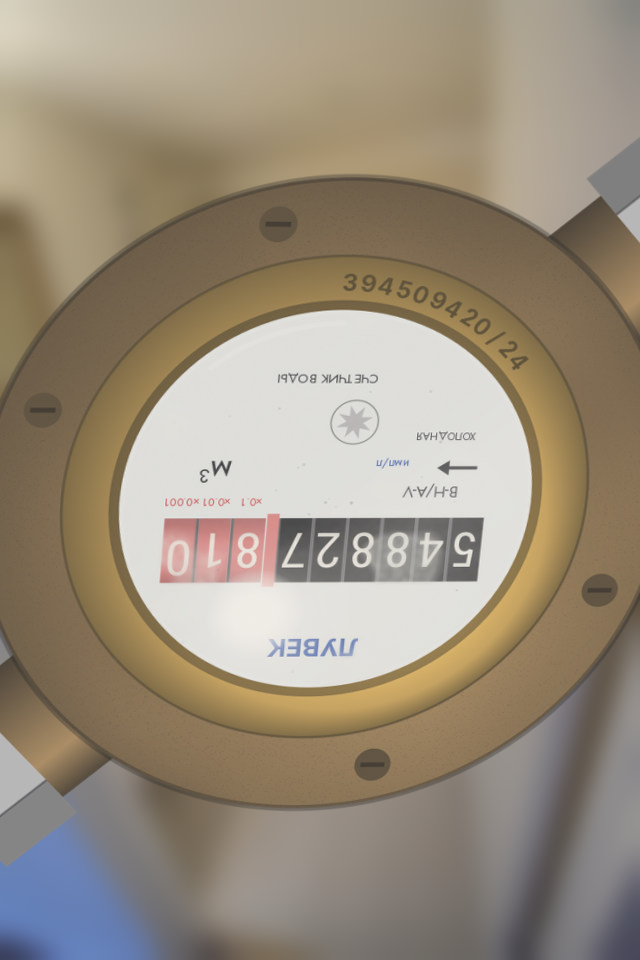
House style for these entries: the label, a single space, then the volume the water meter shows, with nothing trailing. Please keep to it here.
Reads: 548827.810 m³
